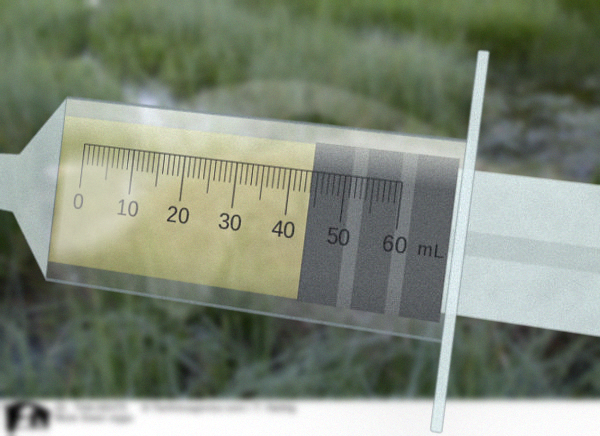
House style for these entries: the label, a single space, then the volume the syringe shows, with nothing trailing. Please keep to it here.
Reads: 44 mL
